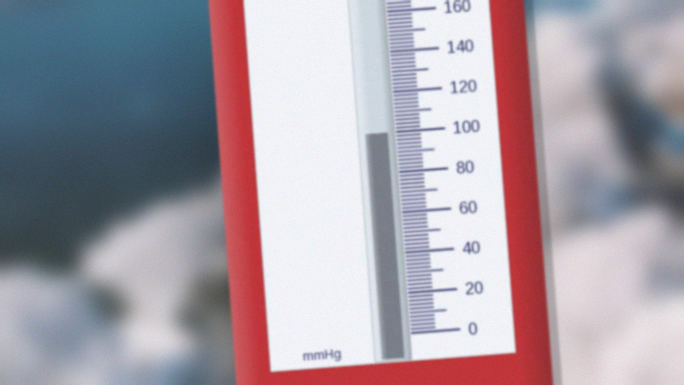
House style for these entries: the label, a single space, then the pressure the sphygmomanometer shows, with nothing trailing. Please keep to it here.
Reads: 100 mmHg
